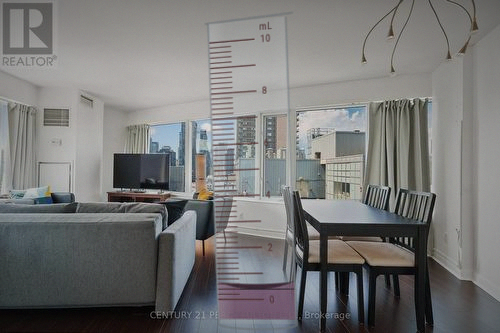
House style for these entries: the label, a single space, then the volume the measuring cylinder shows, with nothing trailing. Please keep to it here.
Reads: 0.4 mL
